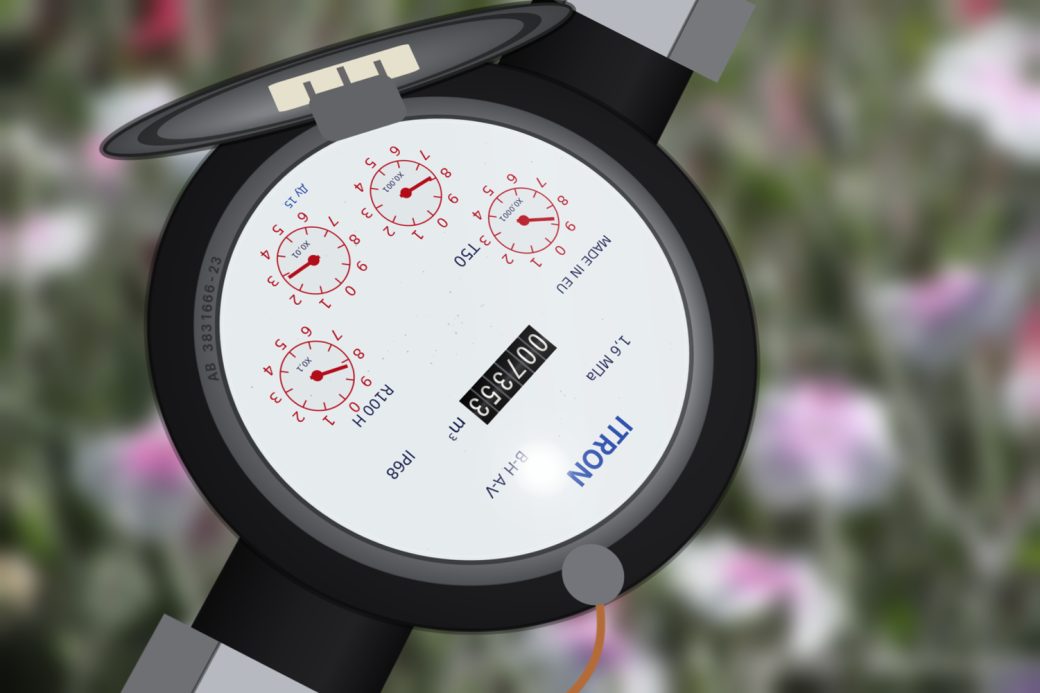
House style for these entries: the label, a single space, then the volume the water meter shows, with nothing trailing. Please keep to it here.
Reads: 7353.8278 m³
